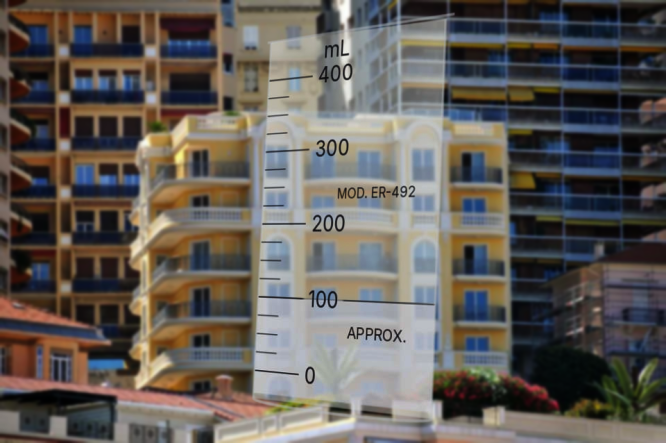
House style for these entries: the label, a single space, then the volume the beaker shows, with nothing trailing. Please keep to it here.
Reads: 100 mL
